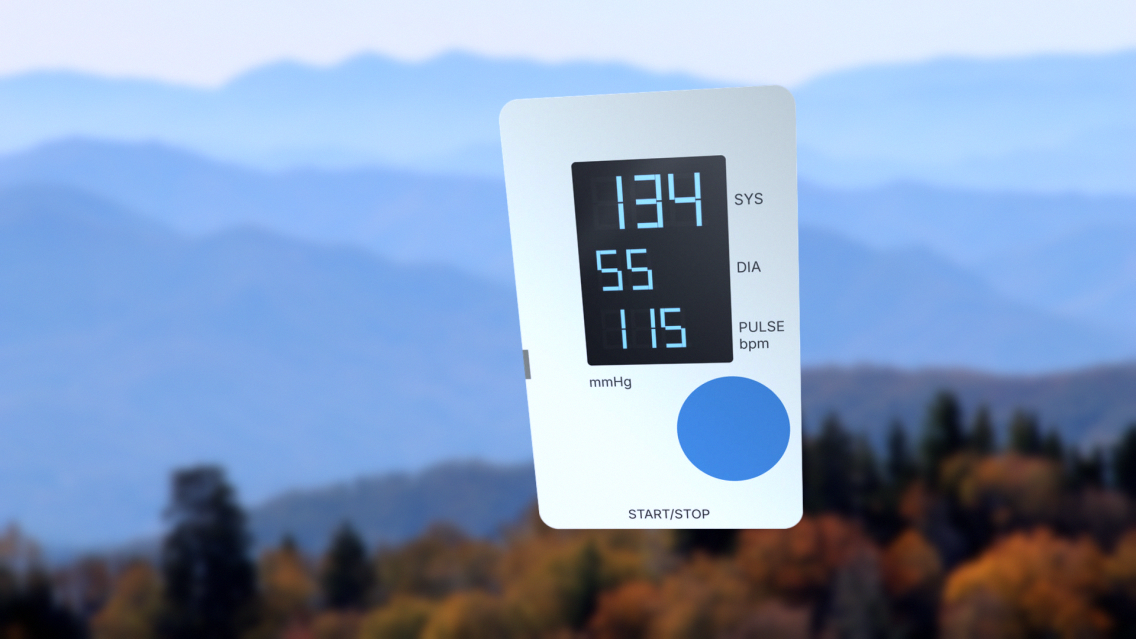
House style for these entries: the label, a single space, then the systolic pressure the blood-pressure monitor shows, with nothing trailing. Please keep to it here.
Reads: 134 mmHg
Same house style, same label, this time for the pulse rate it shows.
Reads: 115 bpm
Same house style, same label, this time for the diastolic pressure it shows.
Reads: 55 mmHg
